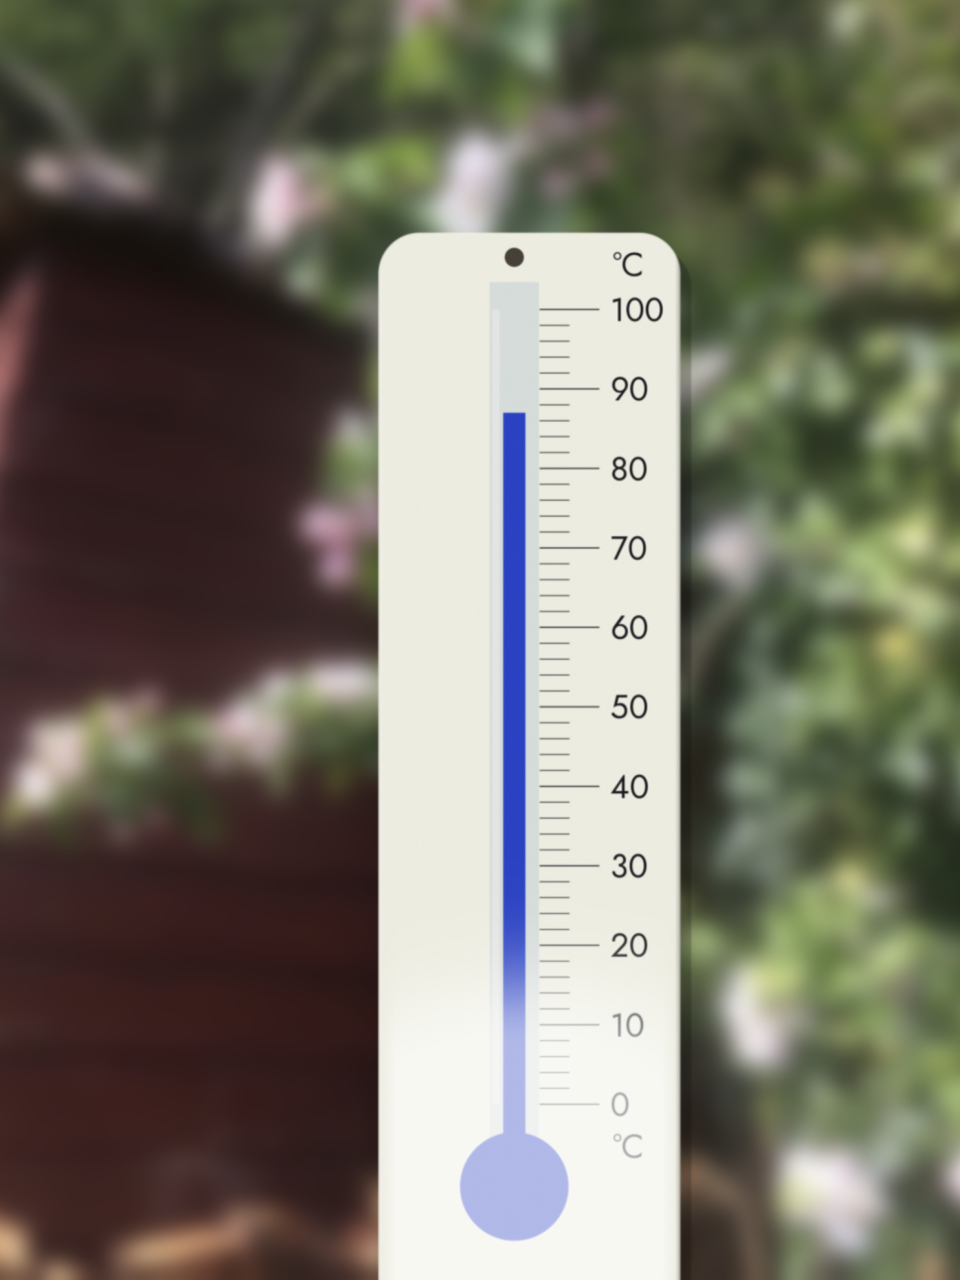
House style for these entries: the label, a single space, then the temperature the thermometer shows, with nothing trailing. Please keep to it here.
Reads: 87 °C
